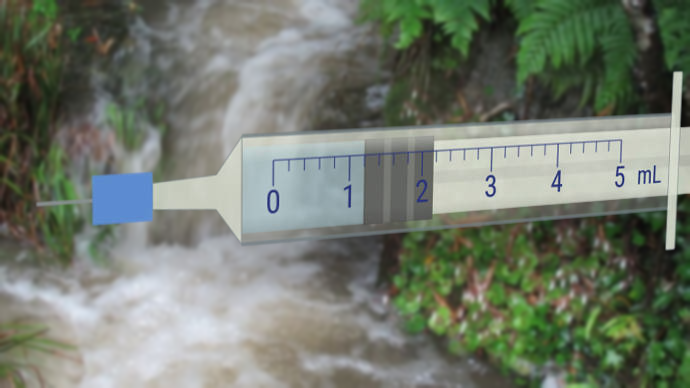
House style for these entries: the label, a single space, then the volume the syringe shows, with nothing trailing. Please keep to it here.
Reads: 1.2 mL
